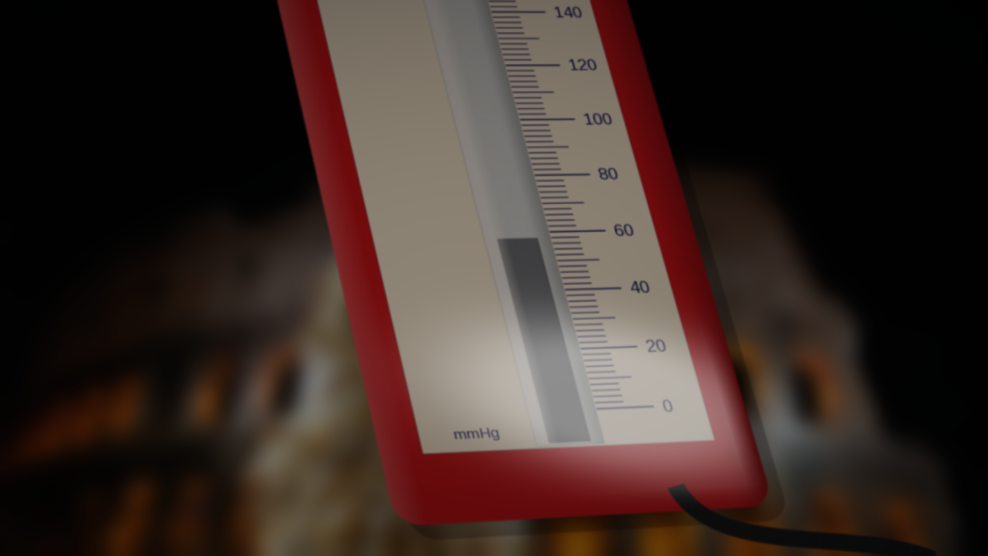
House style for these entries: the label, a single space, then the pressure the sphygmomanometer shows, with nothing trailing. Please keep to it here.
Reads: 58 mmHg
